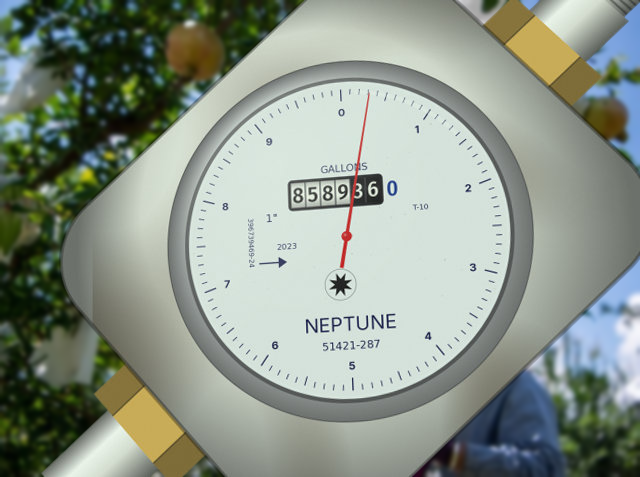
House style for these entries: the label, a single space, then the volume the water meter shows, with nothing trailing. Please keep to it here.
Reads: 8589360.3 gal
